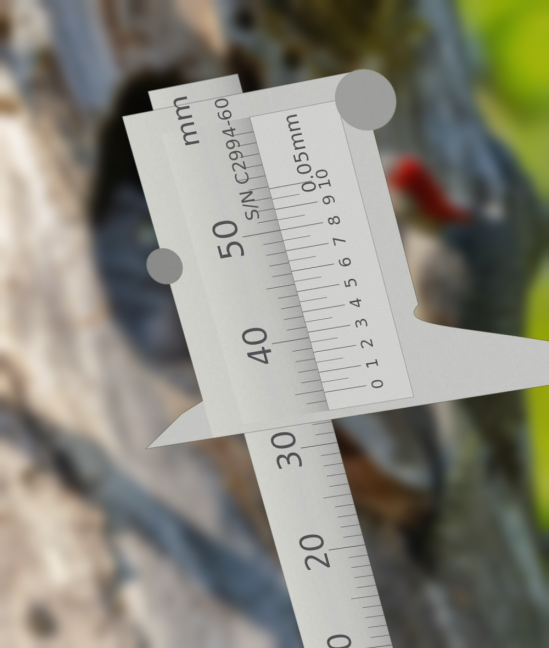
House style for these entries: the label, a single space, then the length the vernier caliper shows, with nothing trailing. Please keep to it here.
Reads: 34.8 mm
